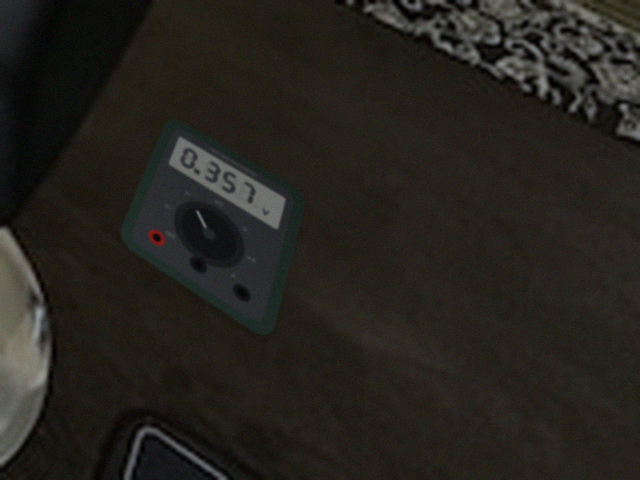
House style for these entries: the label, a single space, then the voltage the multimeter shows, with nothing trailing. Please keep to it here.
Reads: 0.357 V
